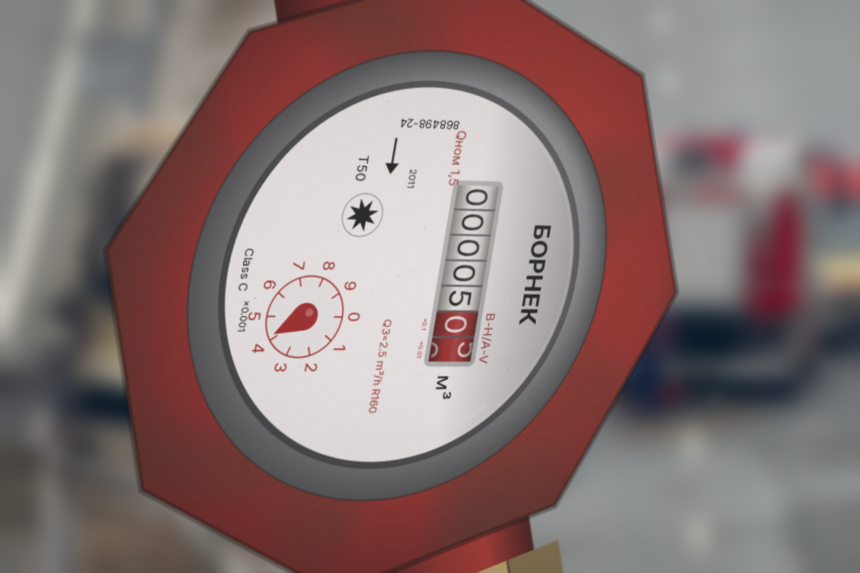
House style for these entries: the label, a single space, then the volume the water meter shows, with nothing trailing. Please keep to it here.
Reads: 5.054 m³
